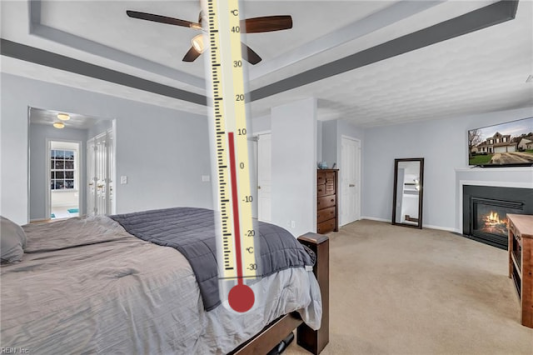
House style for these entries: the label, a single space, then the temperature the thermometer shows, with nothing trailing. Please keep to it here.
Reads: 10 °C
